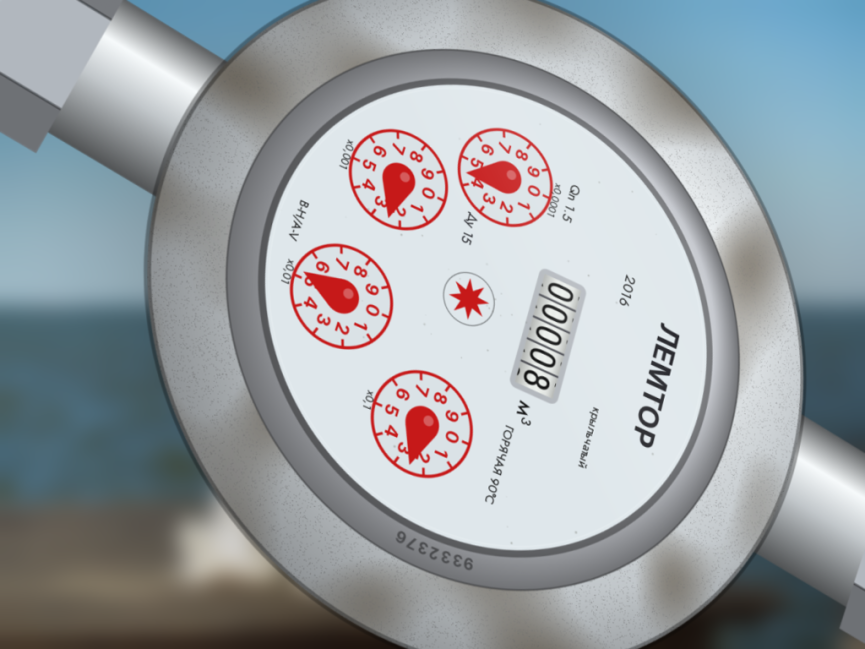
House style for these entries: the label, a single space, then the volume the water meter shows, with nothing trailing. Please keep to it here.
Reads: 8.2524 m³
